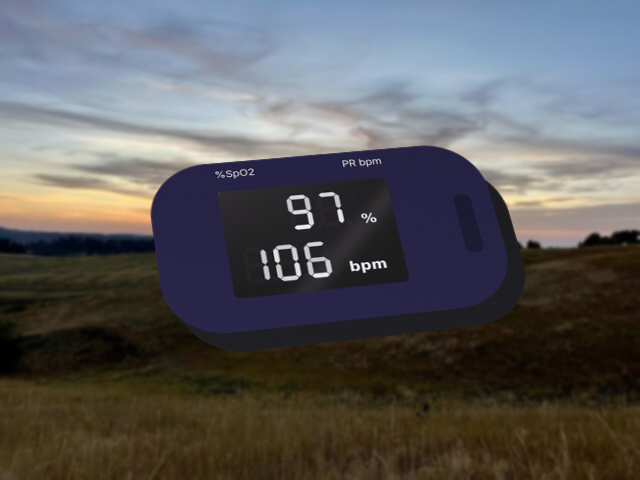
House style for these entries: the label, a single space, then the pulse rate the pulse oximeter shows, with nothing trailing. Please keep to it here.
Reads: 106 bpm
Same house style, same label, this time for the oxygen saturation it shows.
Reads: 97 %
